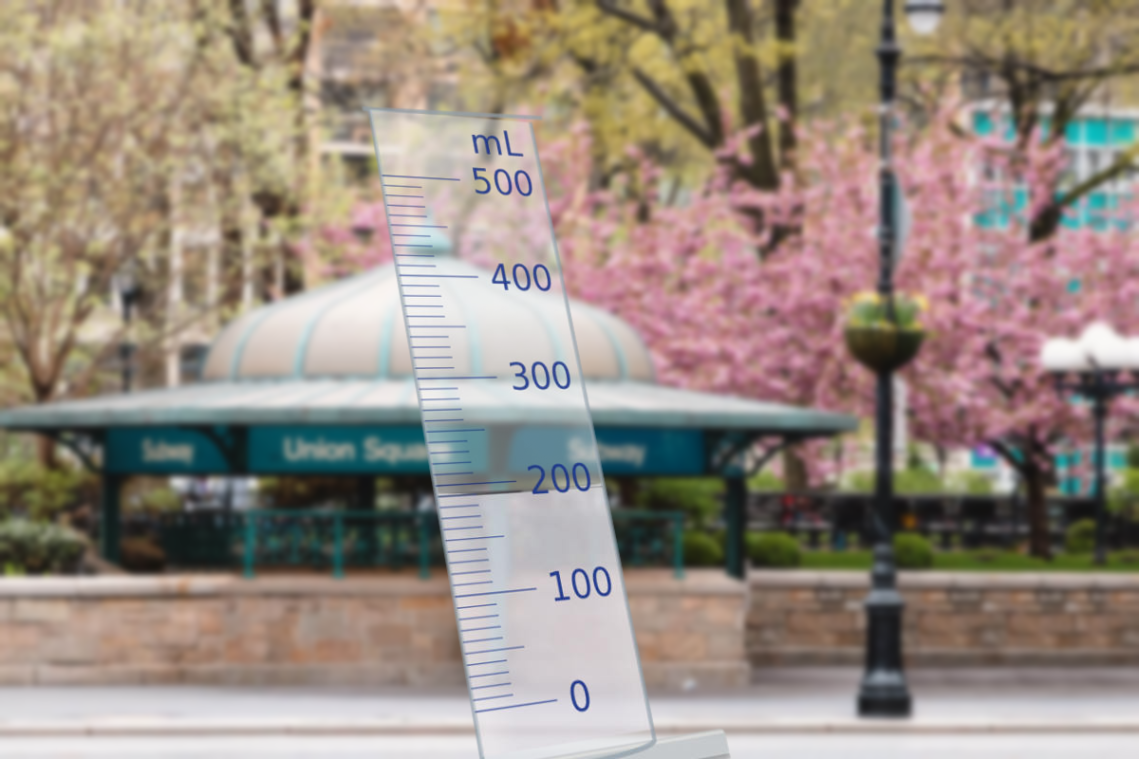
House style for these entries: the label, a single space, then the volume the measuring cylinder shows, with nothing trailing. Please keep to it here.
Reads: 190 mL
